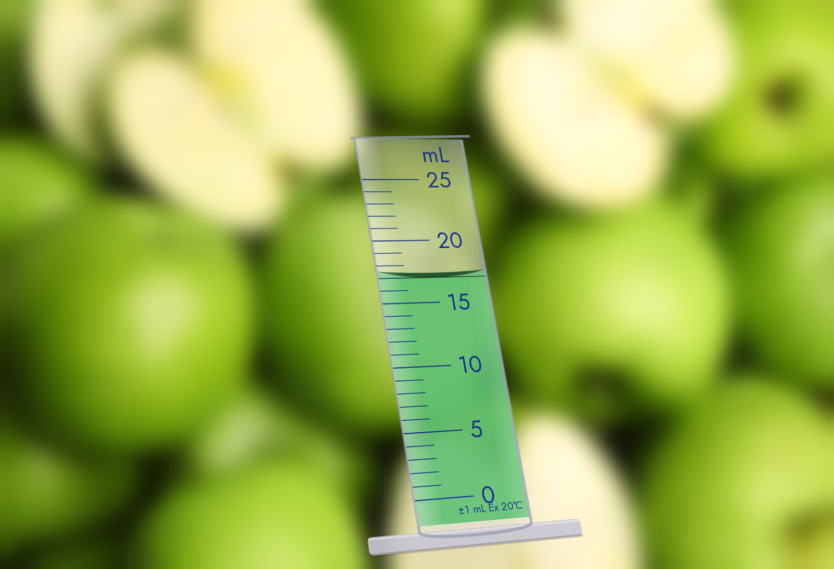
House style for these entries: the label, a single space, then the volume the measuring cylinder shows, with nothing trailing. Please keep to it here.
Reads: 17 mL
